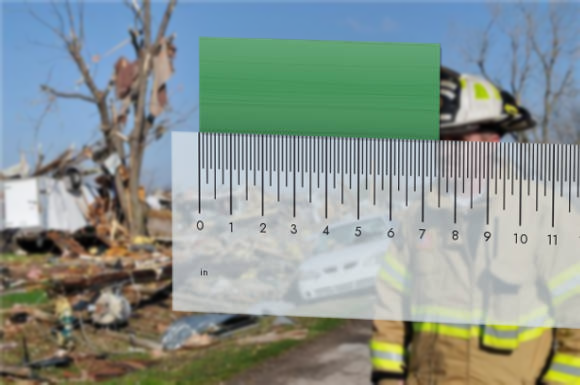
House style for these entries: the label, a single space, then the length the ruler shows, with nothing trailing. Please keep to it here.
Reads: 7.5 in
